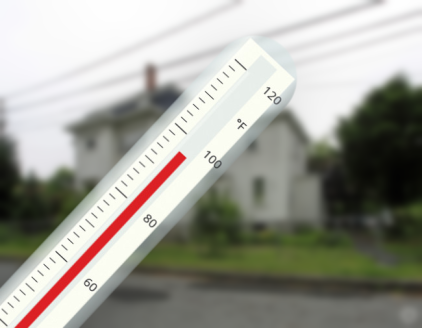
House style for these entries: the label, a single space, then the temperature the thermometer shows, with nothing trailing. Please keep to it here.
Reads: 96 °F
